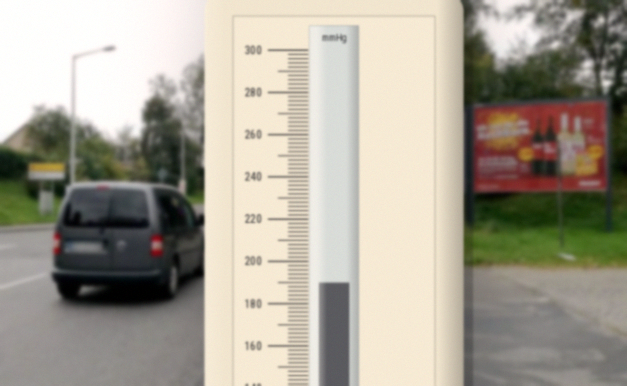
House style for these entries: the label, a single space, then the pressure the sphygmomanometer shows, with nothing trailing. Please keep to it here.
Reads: 190 mmHg
